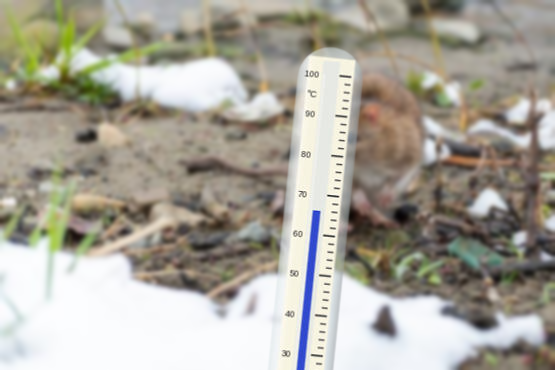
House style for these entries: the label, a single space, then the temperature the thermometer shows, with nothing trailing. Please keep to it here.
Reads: 66 °C
